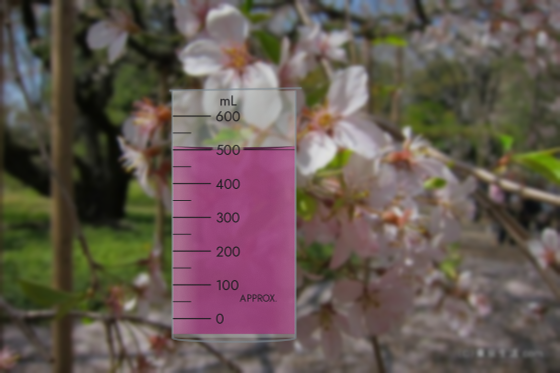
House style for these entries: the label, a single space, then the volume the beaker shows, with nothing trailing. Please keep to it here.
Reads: 500 mL
